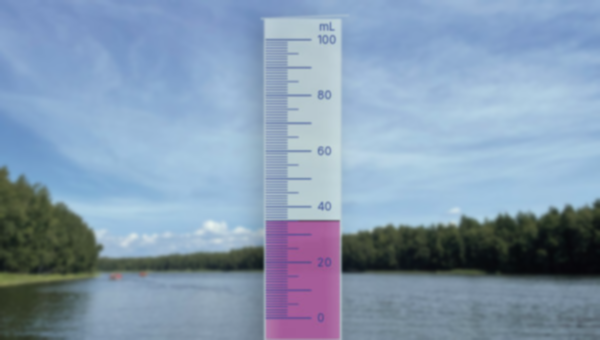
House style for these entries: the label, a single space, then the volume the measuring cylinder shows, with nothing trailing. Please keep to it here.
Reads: 35 mL
